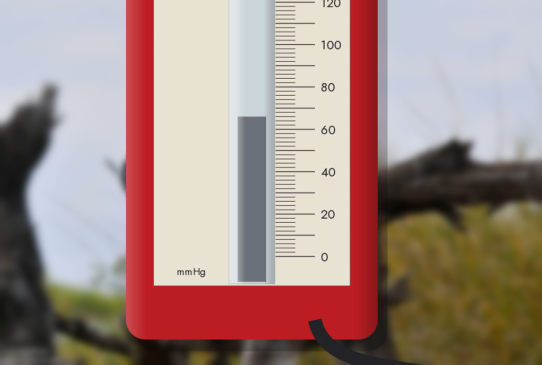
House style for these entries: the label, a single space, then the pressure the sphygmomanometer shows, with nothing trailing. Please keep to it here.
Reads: 66 mmHg
